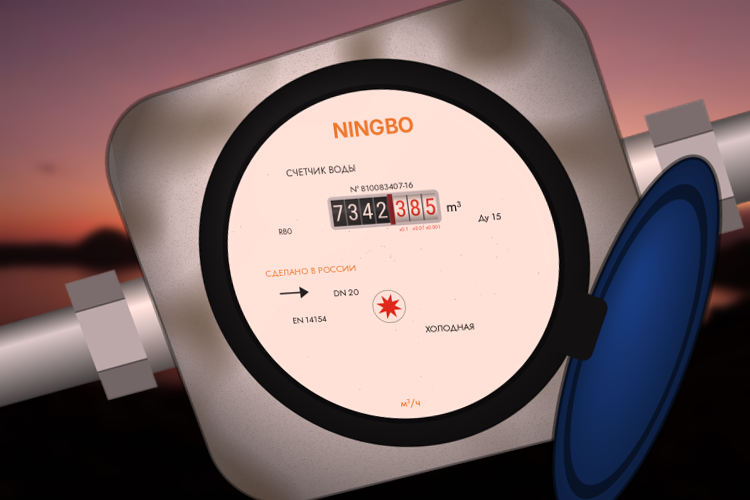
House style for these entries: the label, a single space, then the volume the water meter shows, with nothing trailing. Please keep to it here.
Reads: 7342.385 m³
